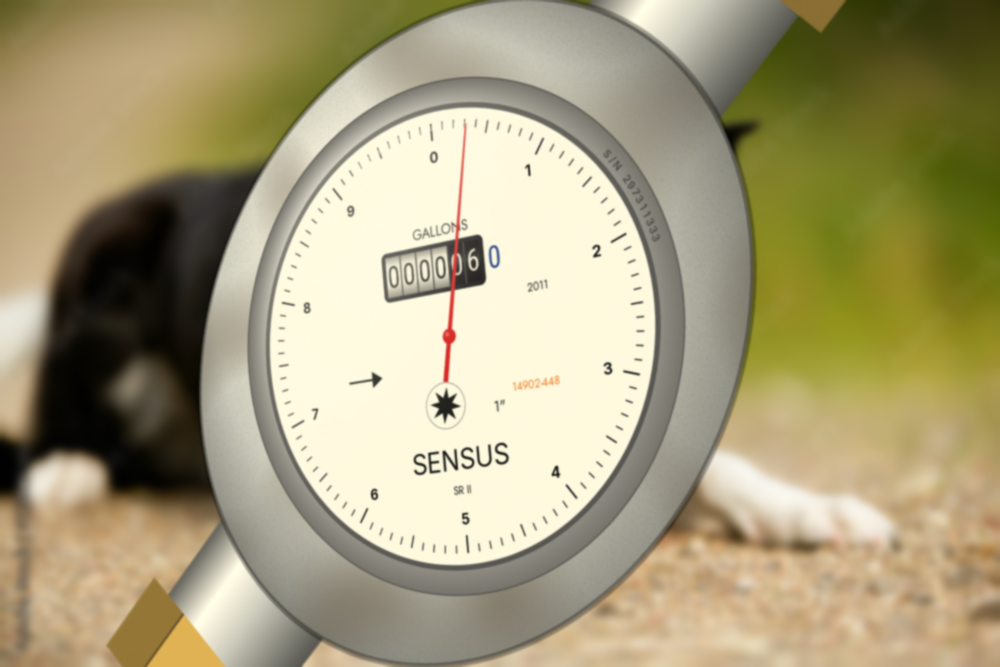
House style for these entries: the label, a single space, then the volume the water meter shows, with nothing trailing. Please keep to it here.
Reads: 60.3 gal
